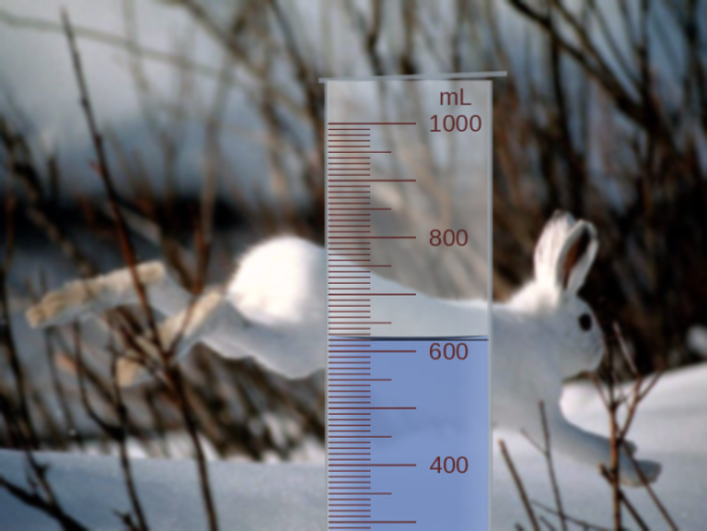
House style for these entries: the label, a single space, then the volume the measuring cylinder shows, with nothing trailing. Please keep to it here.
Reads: 620 mL
